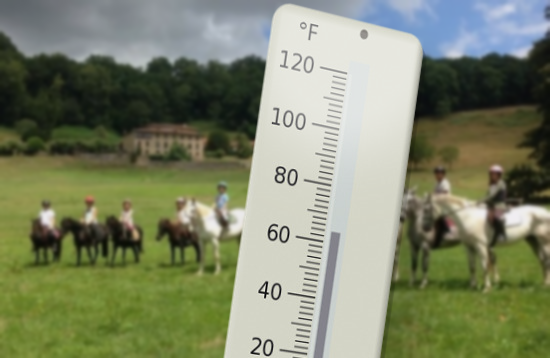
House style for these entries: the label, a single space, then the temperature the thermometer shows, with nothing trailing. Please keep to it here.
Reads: 64 °F
